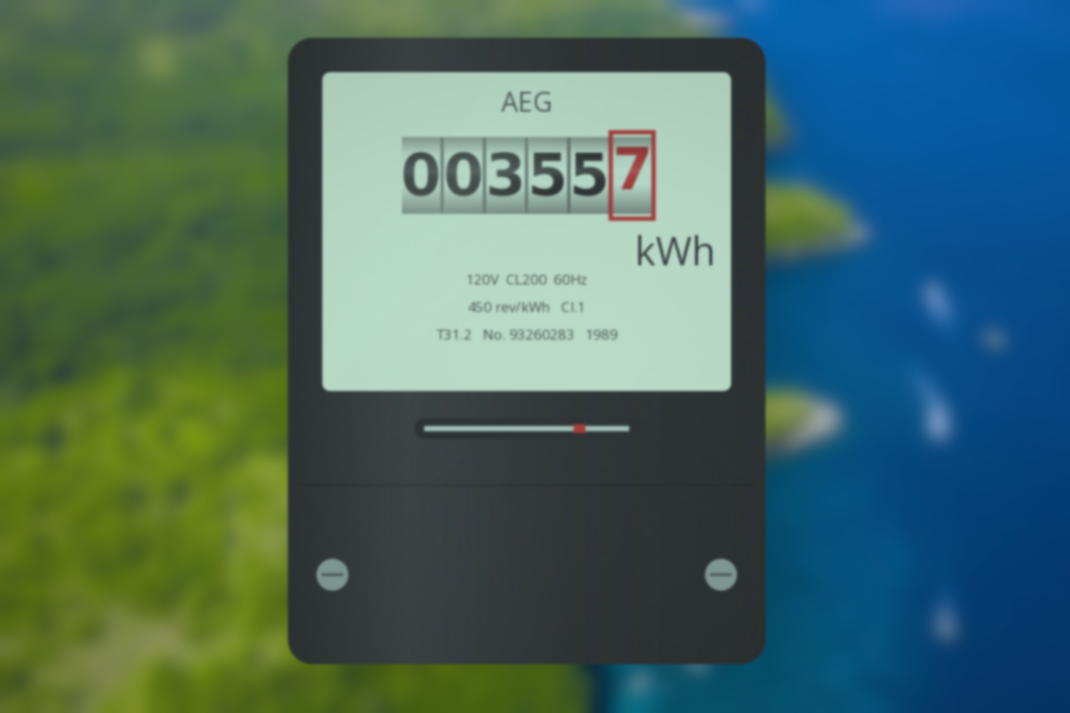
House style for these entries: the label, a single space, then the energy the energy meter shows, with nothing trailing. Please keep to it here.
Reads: 355.7 kWh
